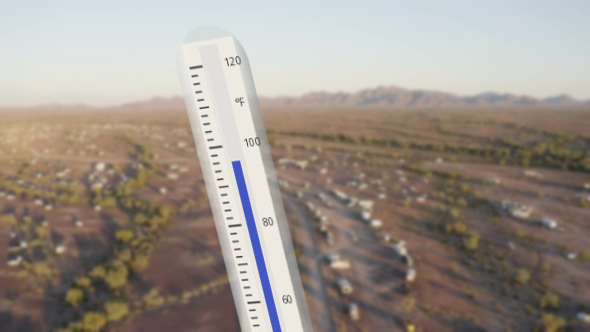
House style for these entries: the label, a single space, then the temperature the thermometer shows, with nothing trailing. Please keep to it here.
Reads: 96 °F
